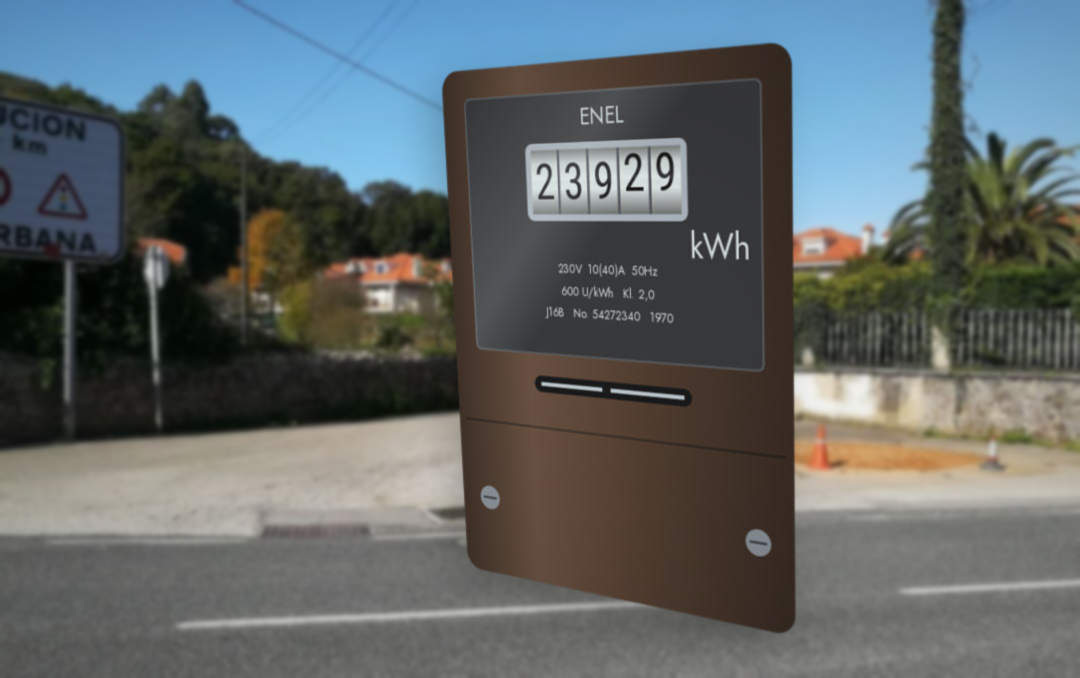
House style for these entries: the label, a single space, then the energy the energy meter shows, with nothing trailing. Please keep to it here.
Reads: 23929 kWh
